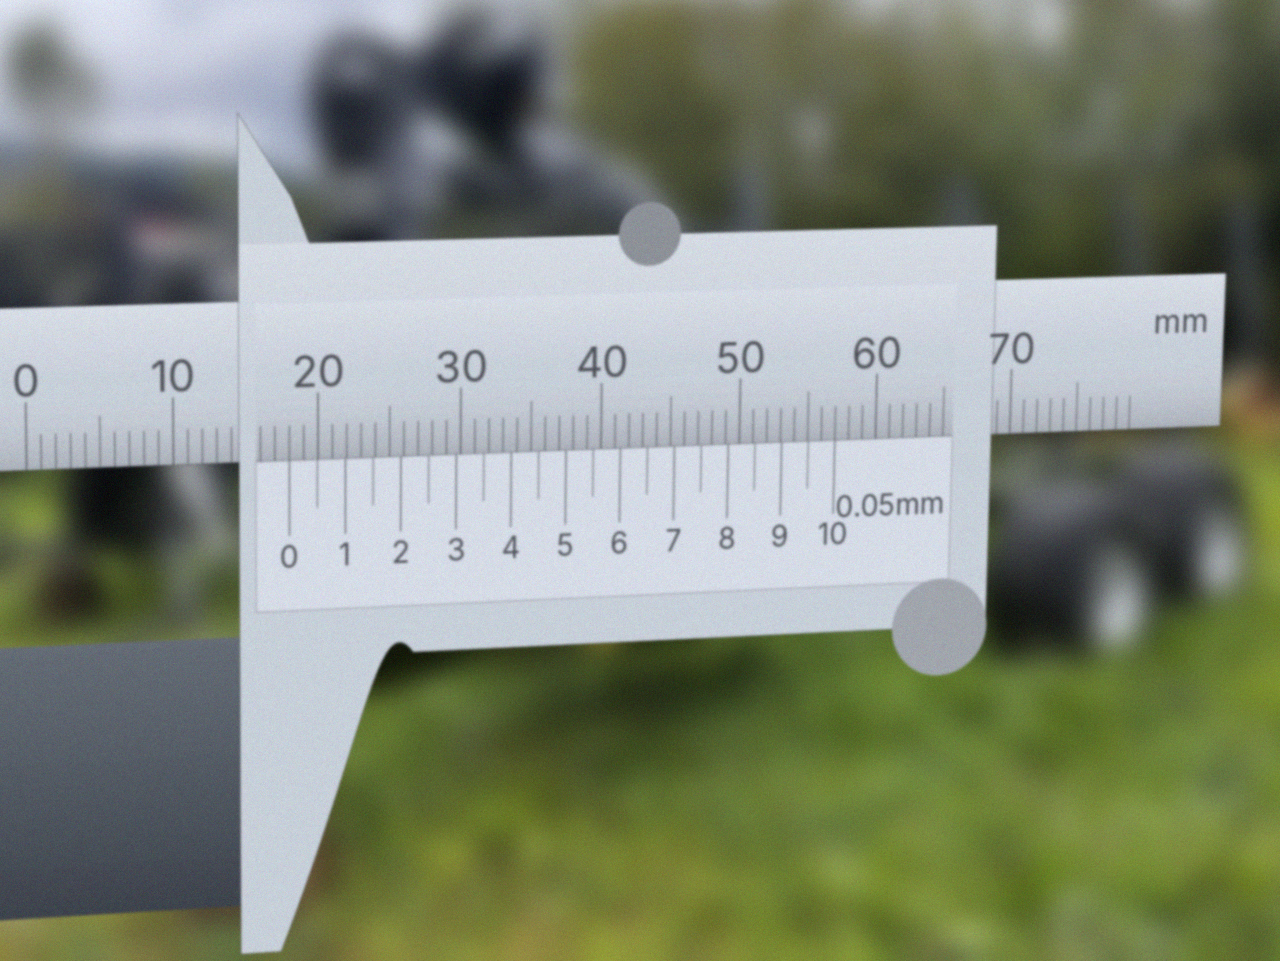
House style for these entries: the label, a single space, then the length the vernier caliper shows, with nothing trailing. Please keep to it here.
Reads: 18.0 mm
